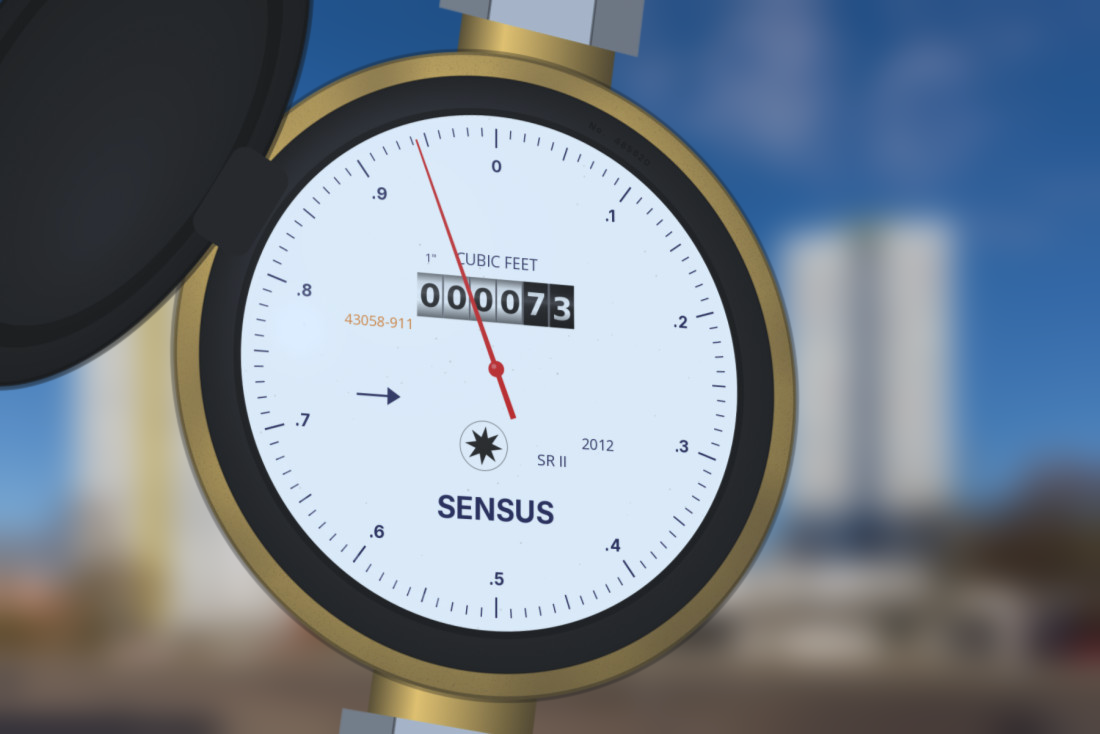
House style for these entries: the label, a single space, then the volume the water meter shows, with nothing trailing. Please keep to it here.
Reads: 72.94 ft³
